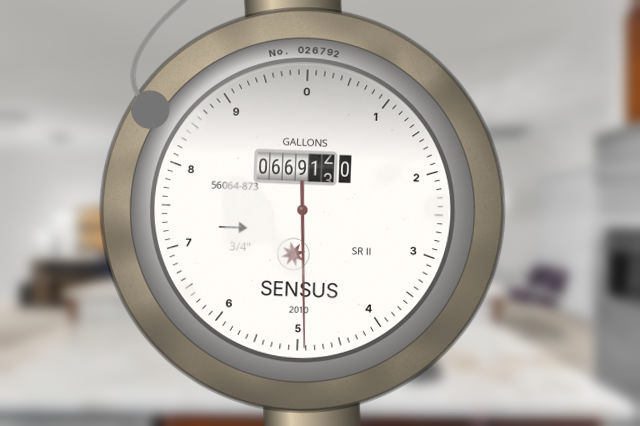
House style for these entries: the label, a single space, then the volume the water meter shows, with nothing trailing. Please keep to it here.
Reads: 669124.9 gal
